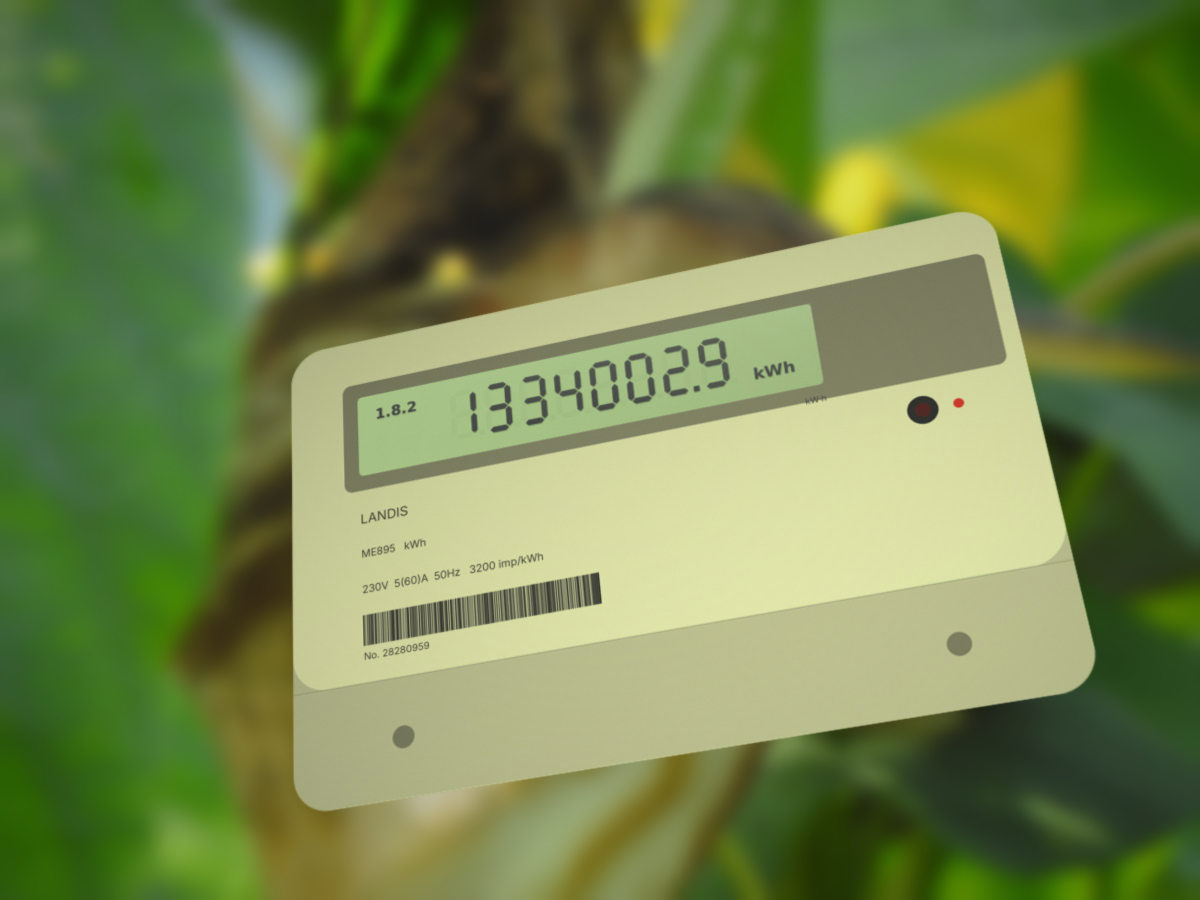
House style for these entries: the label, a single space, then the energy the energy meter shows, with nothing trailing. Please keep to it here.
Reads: 1334002.9 kWh
